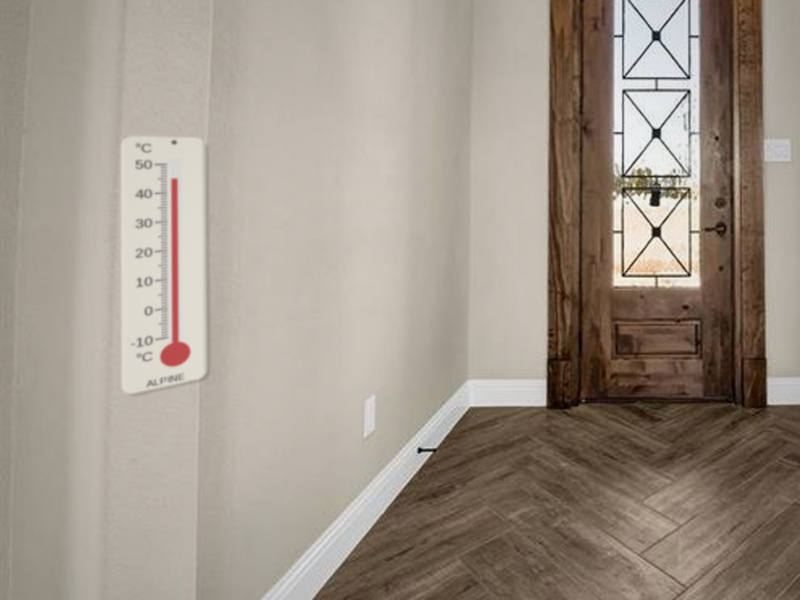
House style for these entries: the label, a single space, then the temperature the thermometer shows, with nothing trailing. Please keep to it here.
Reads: 45 °C
